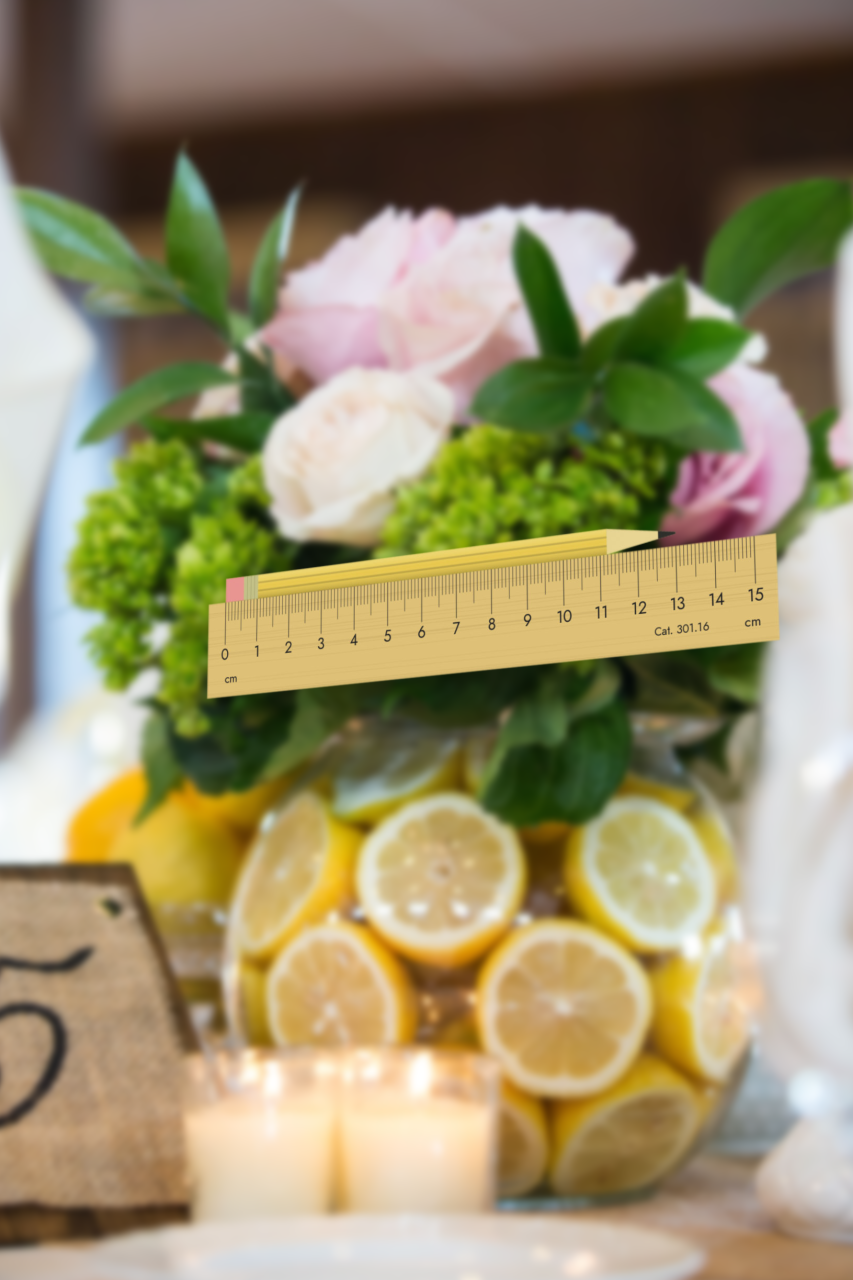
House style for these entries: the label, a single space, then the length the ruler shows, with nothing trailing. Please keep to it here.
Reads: 13 cm
